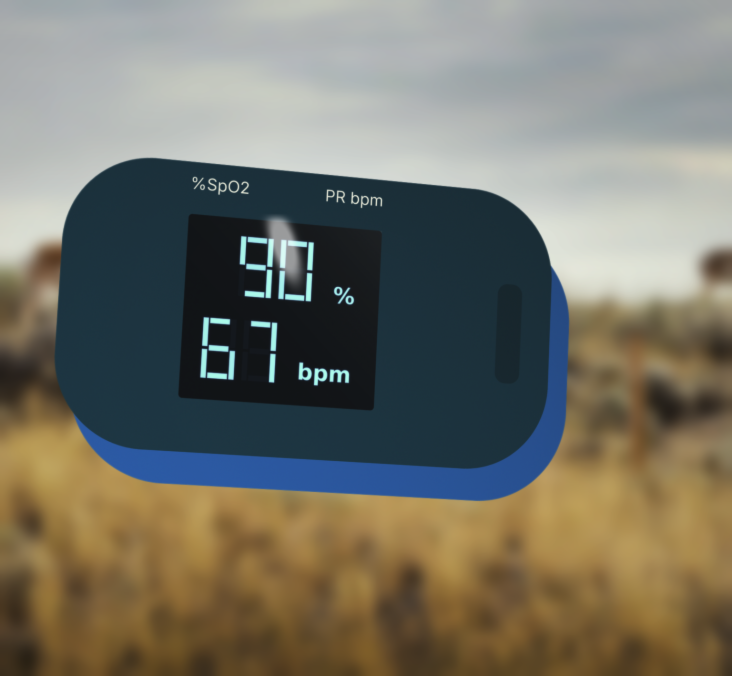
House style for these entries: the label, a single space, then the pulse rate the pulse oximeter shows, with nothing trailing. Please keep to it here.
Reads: 67 bpm
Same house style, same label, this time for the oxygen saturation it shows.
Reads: 90 %
